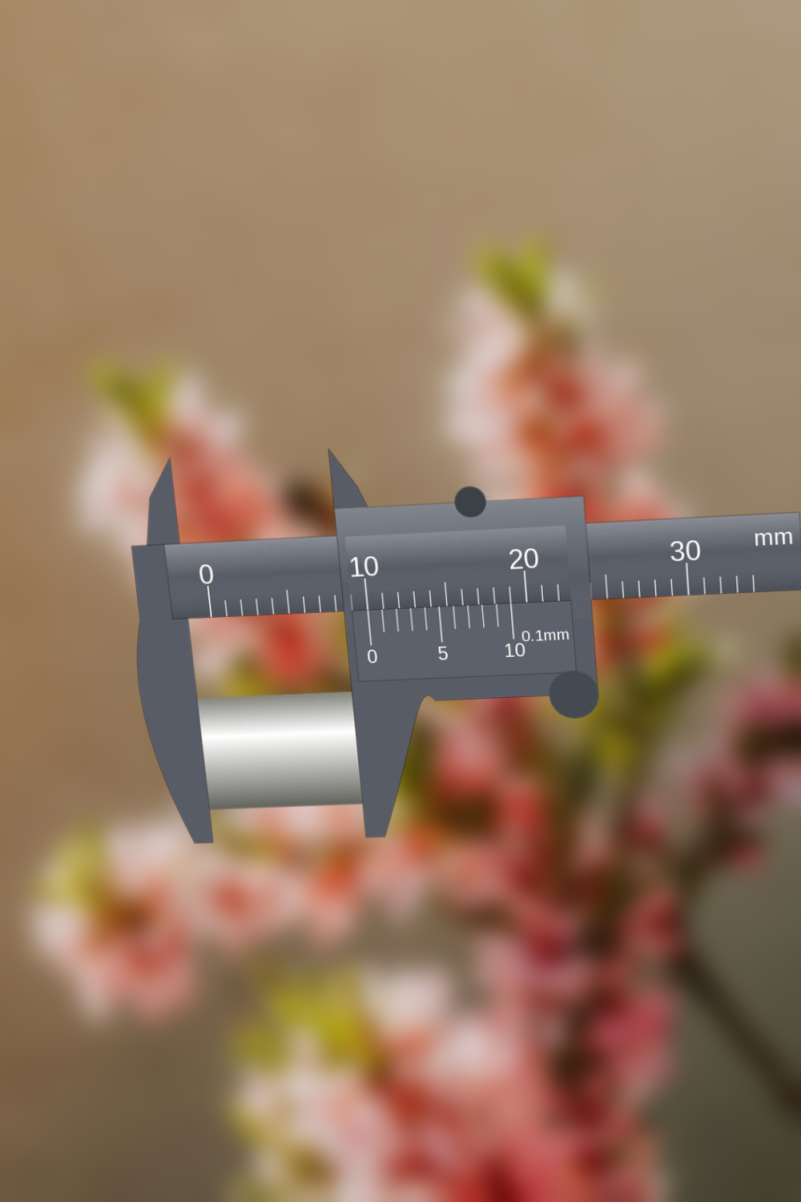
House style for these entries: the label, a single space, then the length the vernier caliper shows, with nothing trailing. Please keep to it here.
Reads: 10.0 mm
